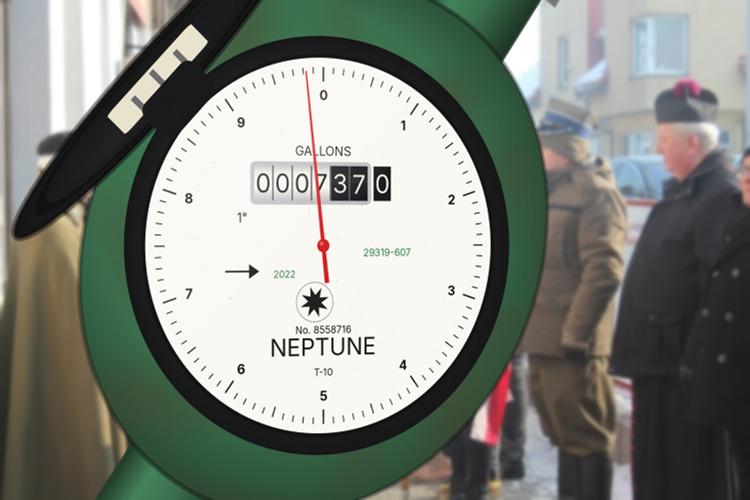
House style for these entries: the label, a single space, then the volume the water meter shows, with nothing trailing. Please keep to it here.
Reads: 7369.8 gal
